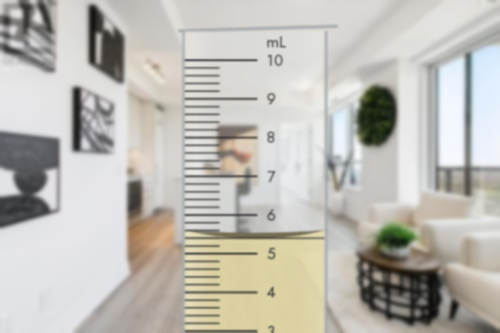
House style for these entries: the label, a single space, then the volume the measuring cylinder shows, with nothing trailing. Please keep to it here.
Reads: 5.4 mL
